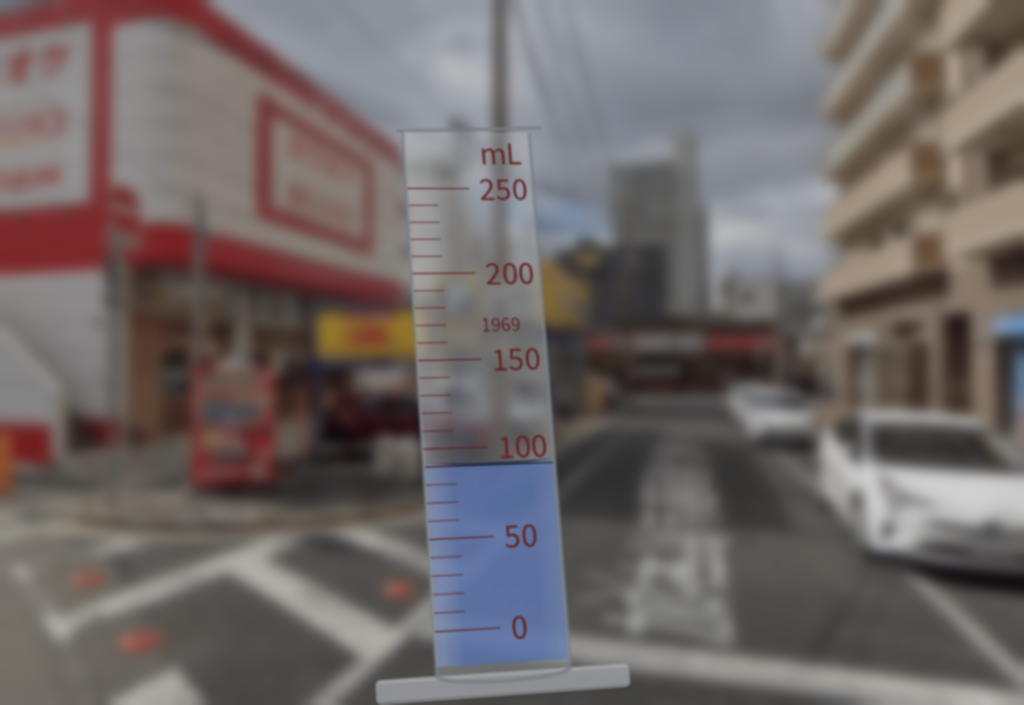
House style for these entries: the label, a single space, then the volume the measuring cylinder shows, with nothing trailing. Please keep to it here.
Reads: 90 mL
